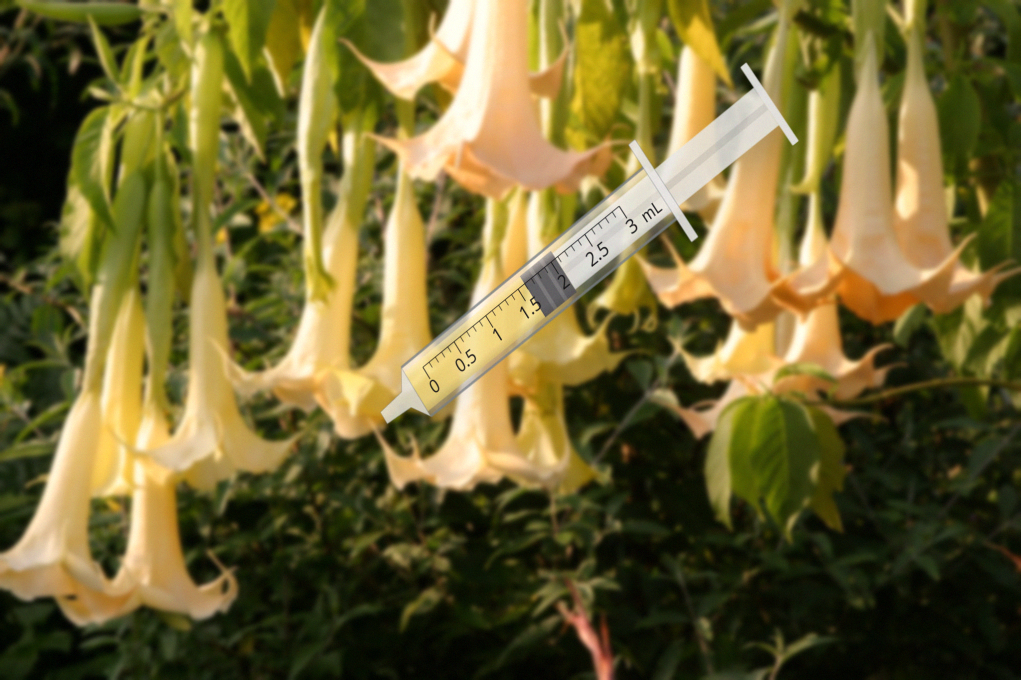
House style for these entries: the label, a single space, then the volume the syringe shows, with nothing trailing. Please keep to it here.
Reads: 1.6 mL
